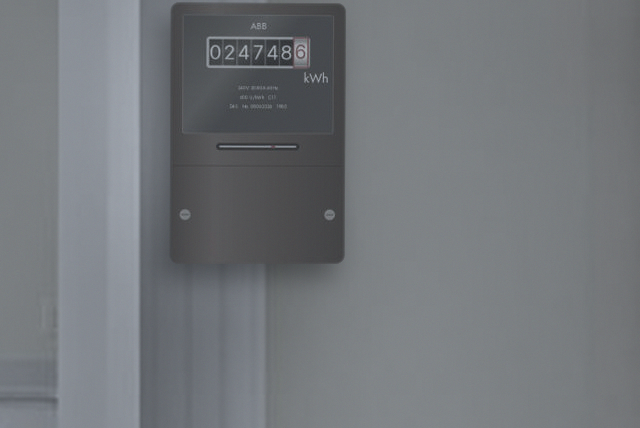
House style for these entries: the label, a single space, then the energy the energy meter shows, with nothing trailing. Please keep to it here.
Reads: 24748.6 kWh
